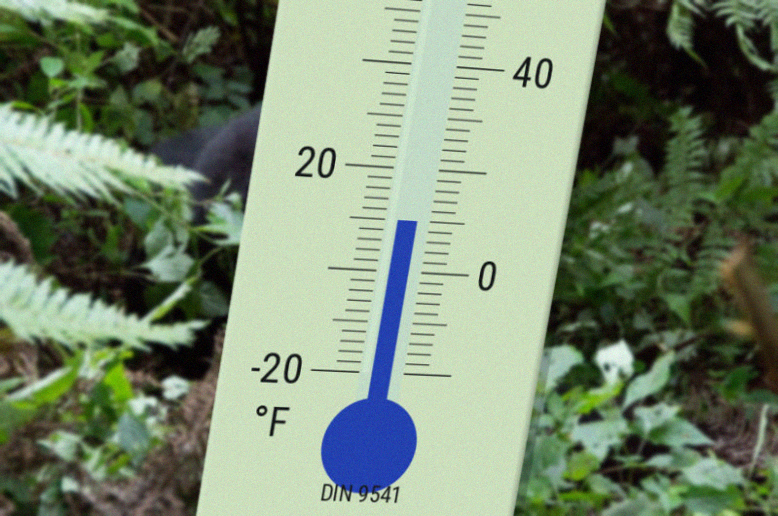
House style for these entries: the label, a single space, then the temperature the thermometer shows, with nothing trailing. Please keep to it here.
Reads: 10 °F
